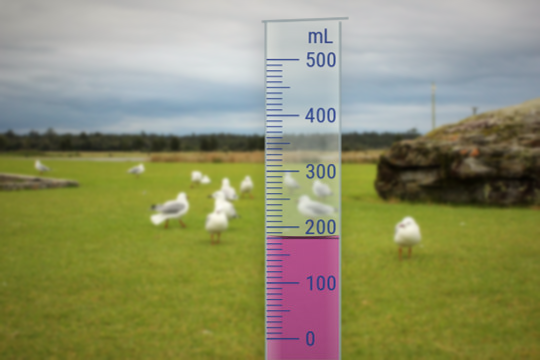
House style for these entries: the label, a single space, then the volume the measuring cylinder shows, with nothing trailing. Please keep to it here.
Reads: 180 mL
